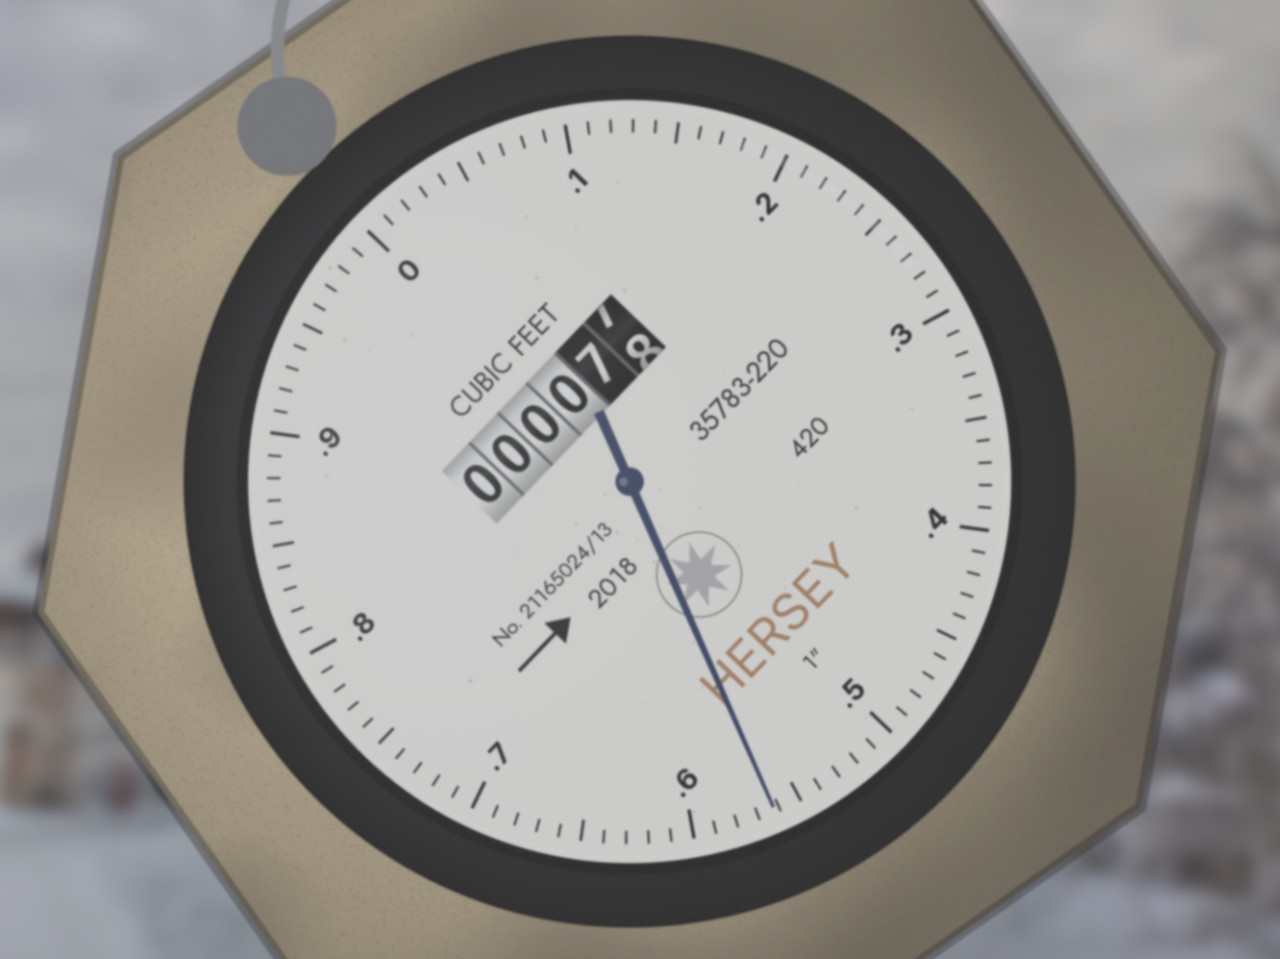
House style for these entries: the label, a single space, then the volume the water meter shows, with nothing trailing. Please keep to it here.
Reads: 77.56 ft³
